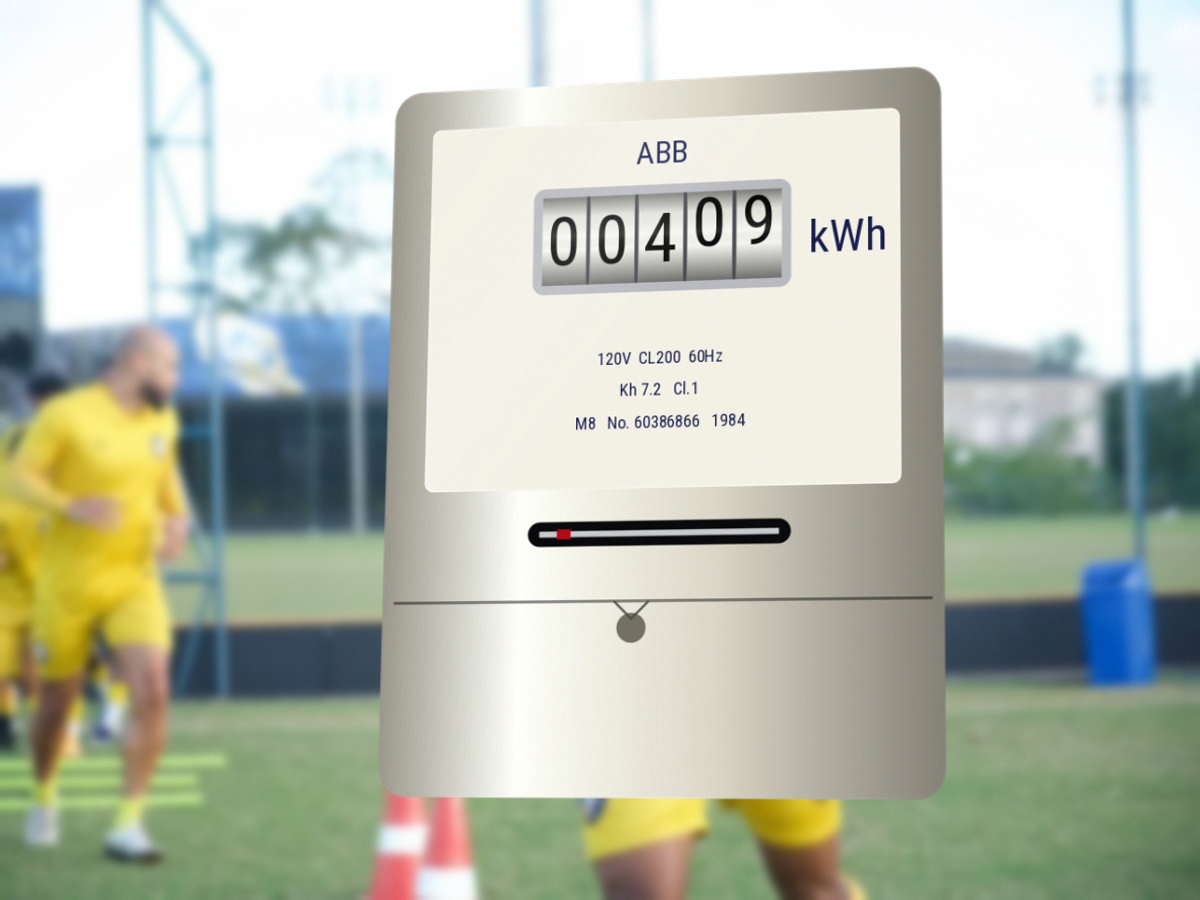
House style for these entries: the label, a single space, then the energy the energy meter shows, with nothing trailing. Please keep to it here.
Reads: 409 kWh
